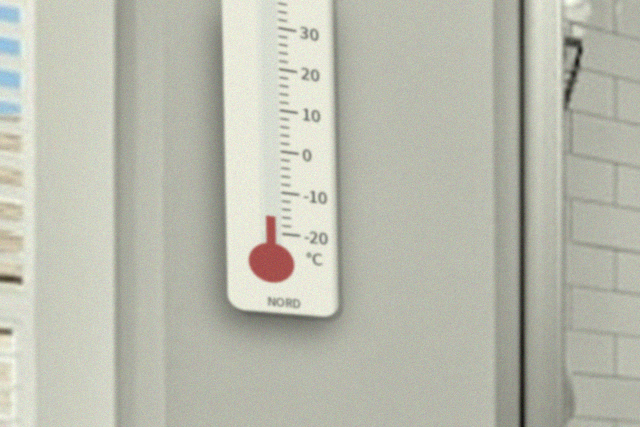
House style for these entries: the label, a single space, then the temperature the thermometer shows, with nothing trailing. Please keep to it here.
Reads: -16 °C
